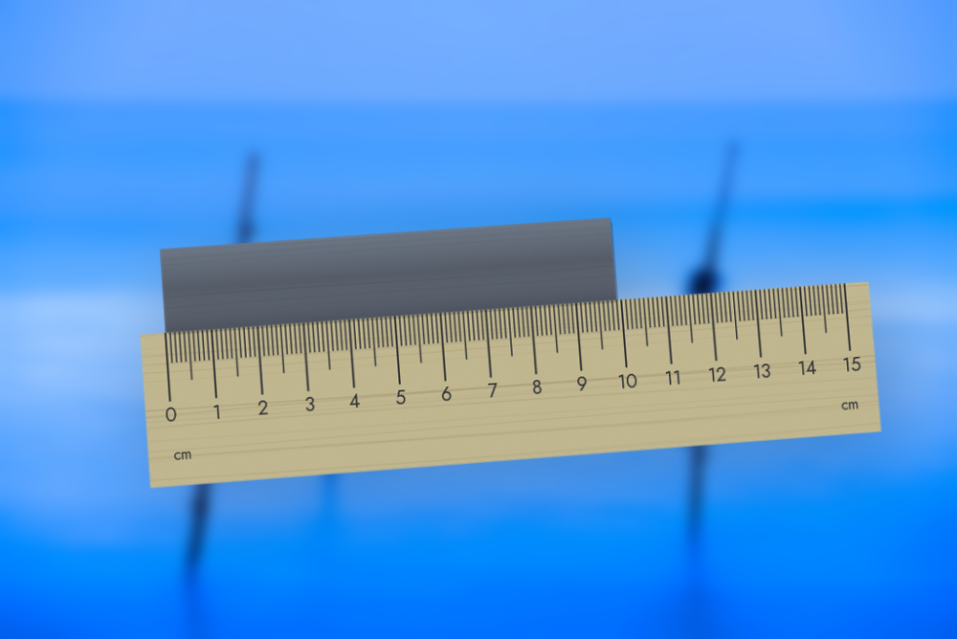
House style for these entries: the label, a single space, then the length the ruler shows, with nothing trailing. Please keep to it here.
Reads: 9.9 cm
